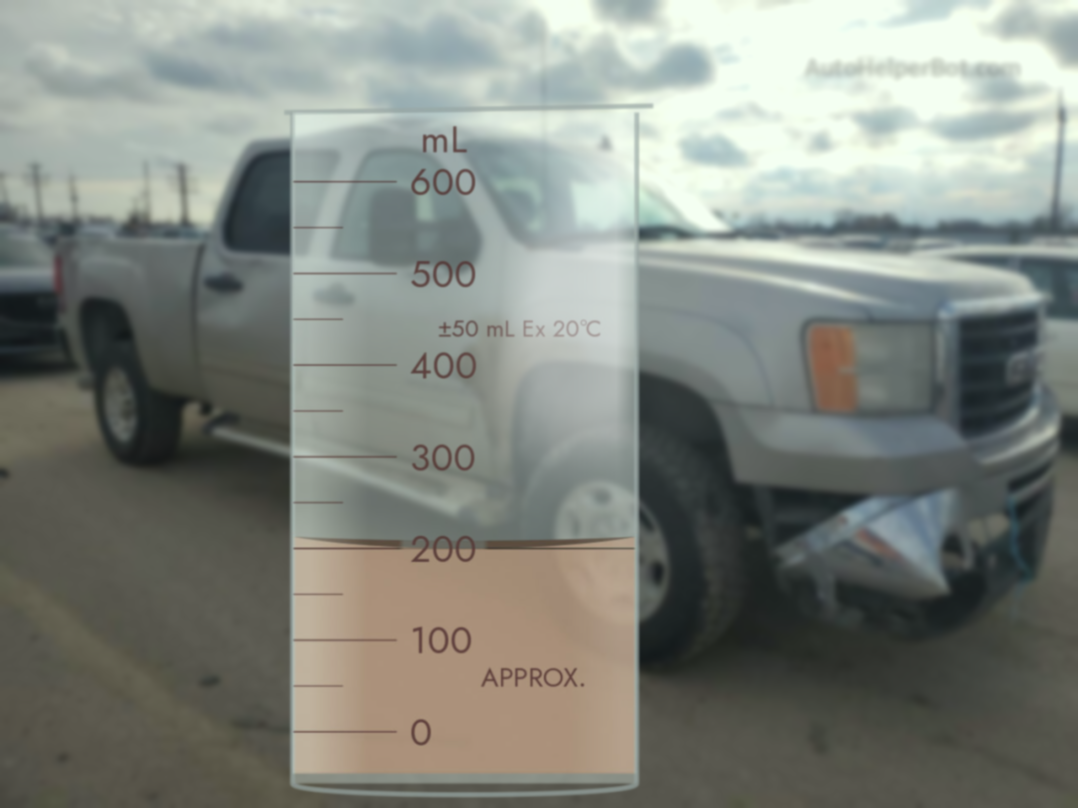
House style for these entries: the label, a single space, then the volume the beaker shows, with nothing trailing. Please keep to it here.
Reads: 200 mL
